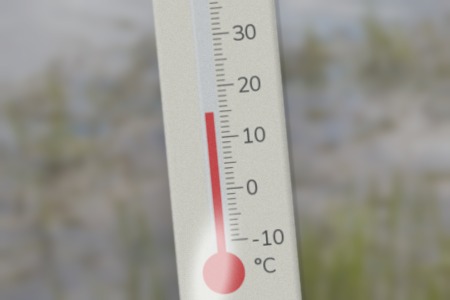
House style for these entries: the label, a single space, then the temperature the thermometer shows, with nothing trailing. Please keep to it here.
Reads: 15 °C
